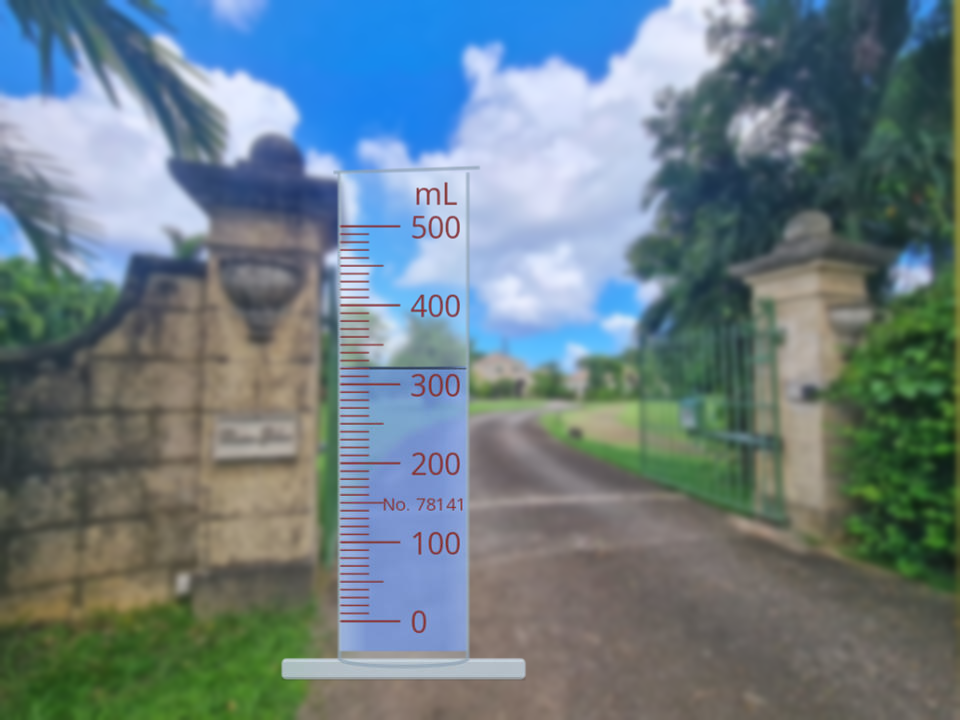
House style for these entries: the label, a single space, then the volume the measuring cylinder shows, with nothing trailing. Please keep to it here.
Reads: 320 mL
